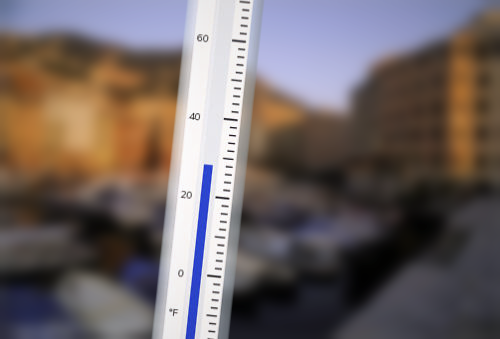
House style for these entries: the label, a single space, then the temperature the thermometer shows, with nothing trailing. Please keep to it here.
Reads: 28 °F
